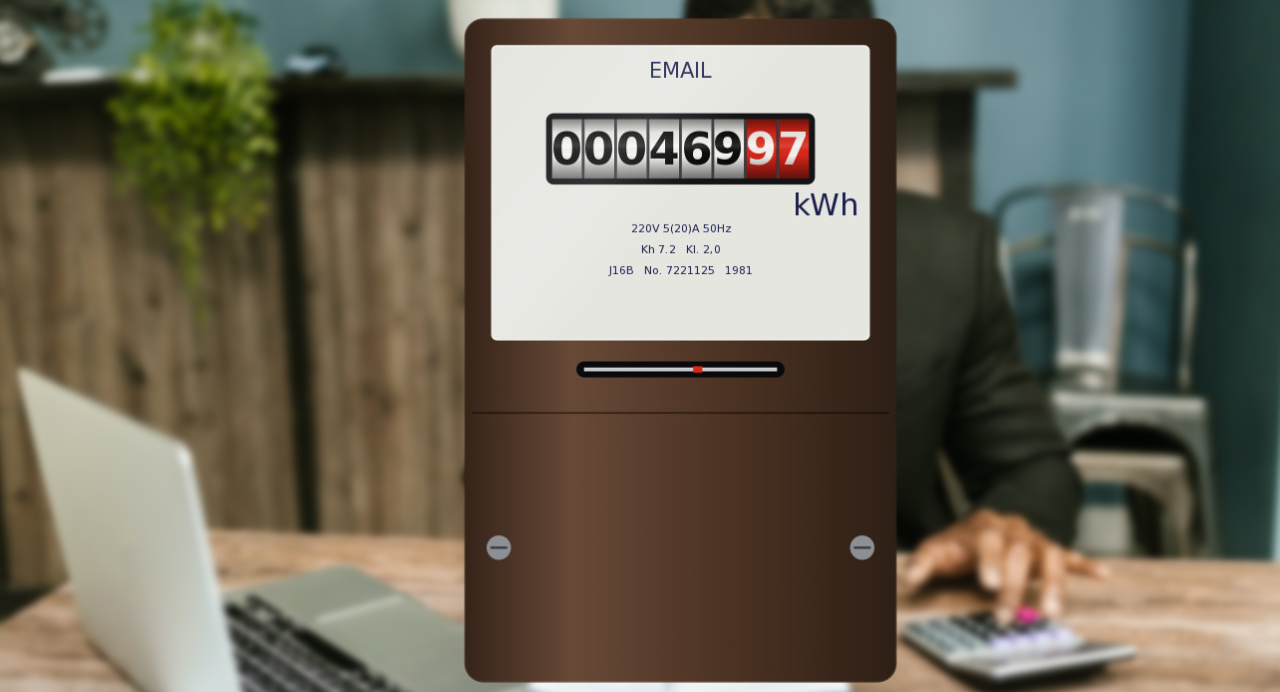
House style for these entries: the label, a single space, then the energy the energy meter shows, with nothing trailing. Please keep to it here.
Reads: 469.97 kWh
